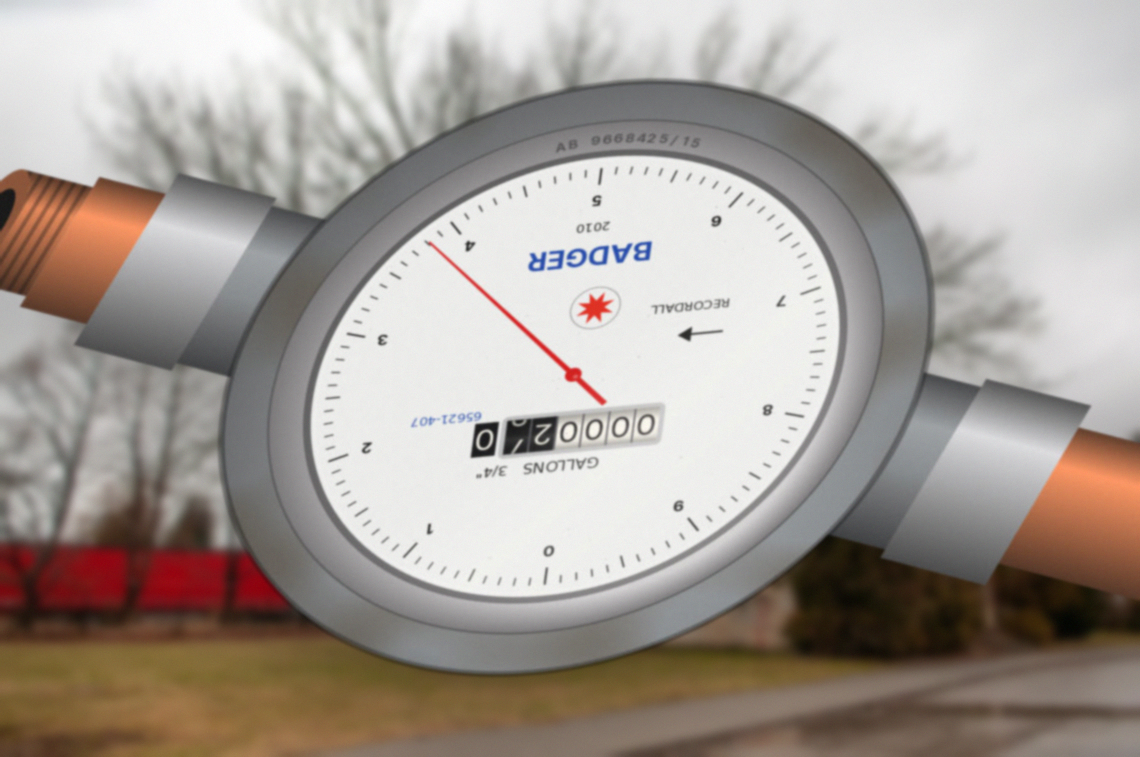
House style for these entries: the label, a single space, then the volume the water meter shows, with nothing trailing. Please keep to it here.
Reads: 273.8 gal
